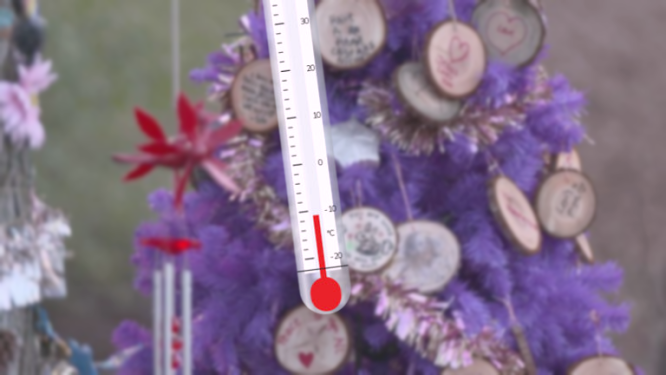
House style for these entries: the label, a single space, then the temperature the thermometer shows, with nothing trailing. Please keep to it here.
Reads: -11 °C
